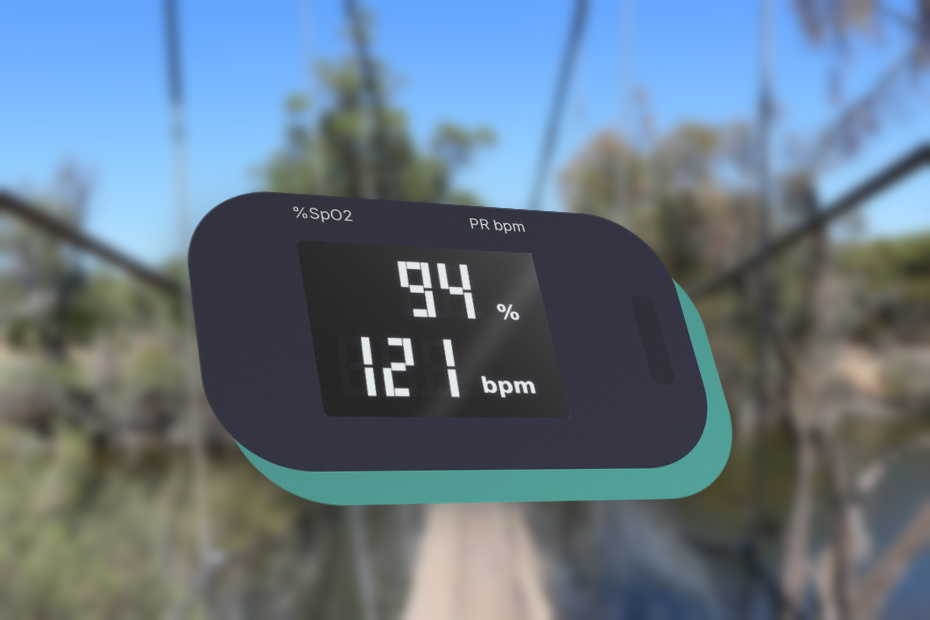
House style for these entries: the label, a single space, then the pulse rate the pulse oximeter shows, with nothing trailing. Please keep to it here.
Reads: 121 bpm
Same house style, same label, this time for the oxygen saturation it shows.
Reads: 94 %
